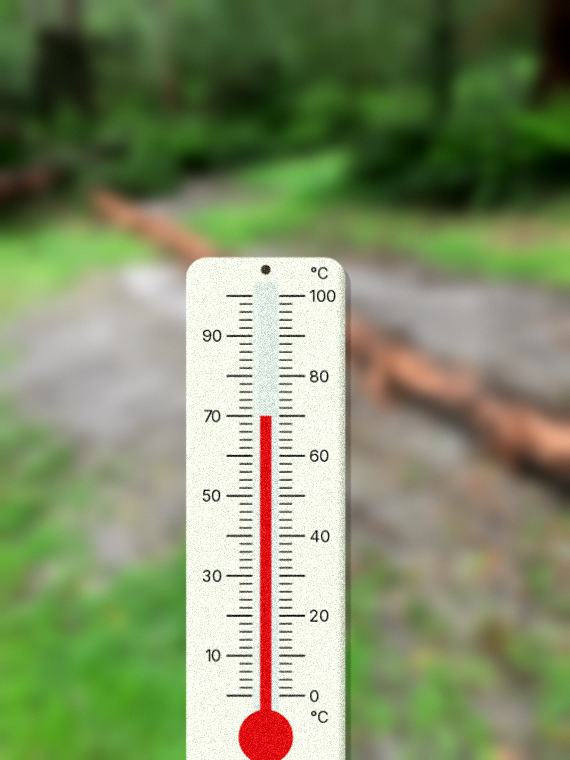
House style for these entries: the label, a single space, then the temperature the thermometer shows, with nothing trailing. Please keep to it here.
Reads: 70 °C
